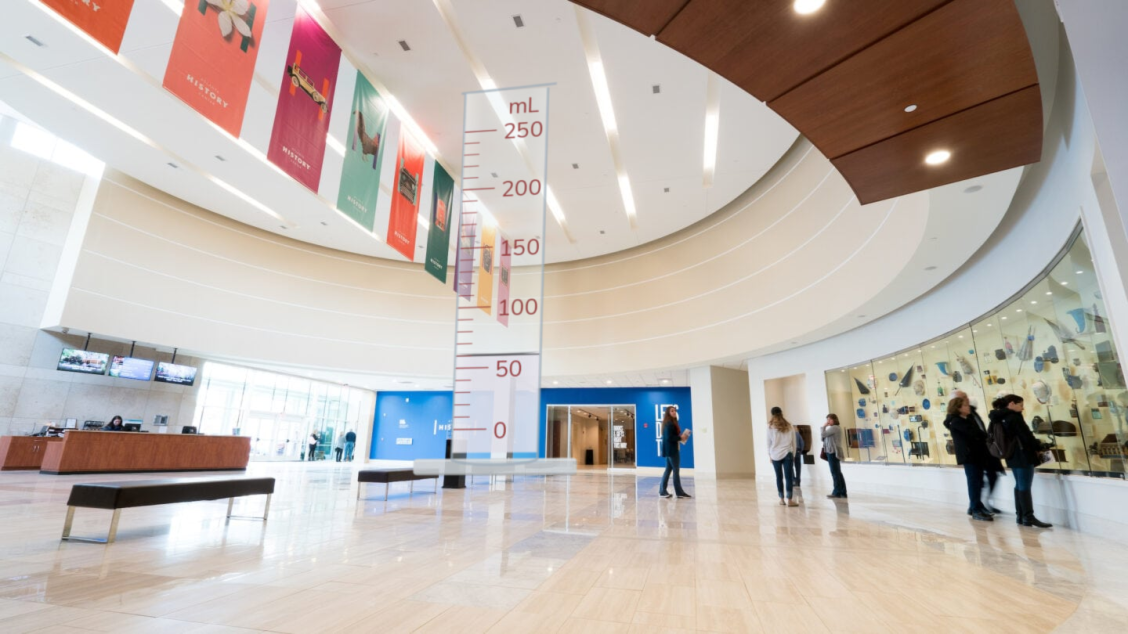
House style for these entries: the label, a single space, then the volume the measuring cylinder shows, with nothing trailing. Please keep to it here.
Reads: 60 mL
